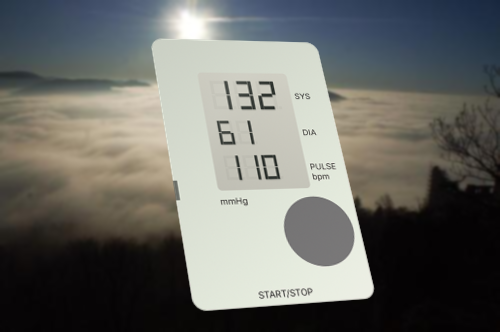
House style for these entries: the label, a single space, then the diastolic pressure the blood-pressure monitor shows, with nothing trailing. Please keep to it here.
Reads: 61 mmHg
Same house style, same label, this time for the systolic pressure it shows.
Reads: 132 mmHg
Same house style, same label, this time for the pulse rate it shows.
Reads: 110 bpm
